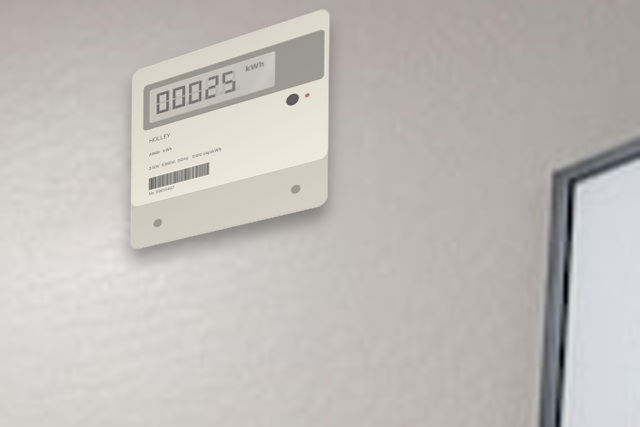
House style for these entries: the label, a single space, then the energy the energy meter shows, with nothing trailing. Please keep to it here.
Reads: 25 kWh
